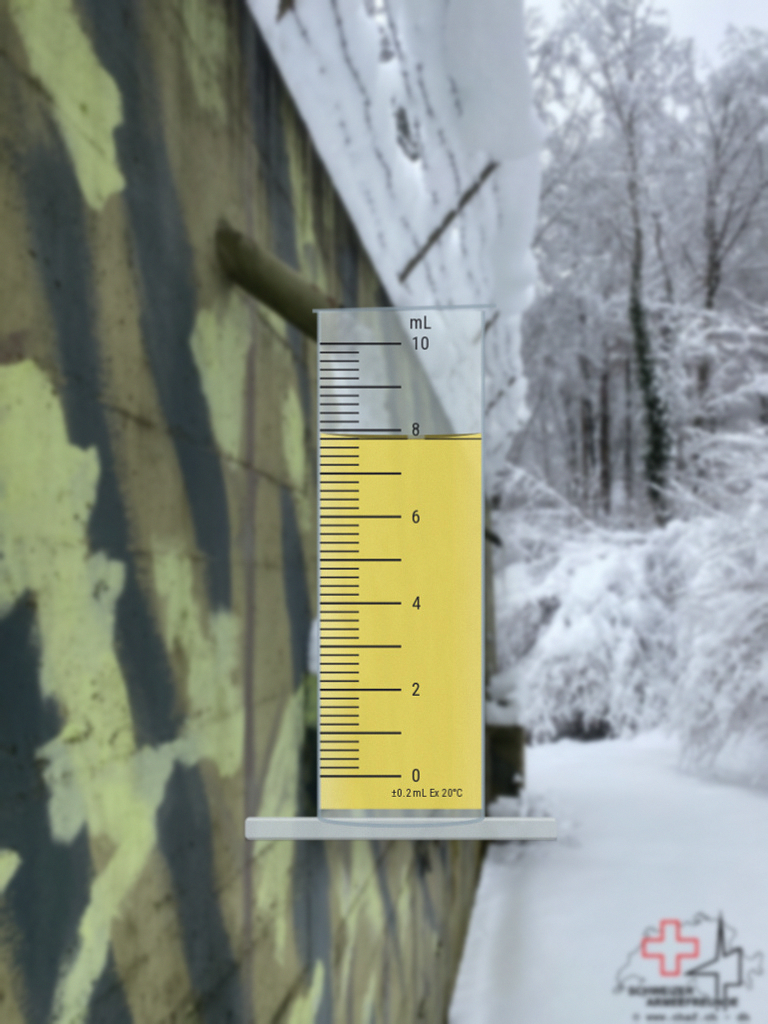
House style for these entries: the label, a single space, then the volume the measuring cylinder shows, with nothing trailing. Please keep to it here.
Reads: 7.8 mL
